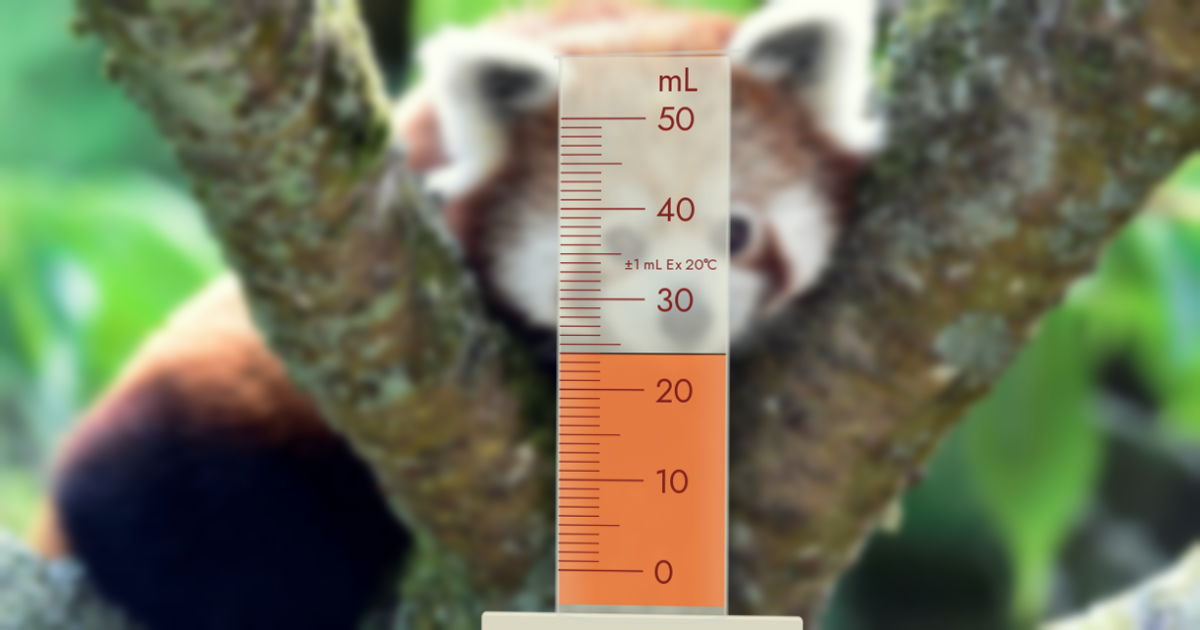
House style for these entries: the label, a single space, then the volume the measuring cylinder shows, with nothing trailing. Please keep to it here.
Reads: 24 mL
